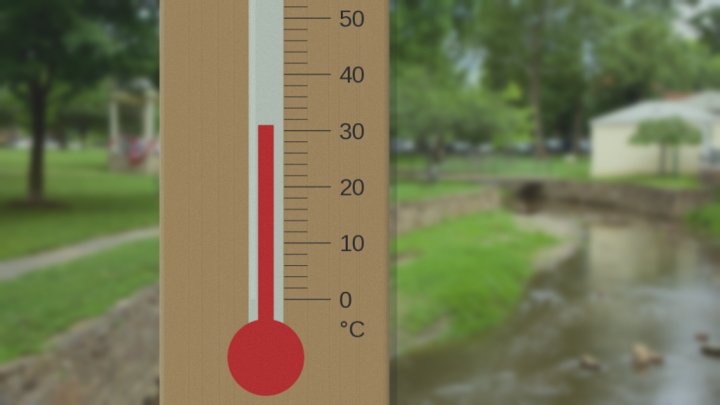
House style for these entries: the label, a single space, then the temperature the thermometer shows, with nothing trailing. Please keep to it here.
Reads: 31 °C
